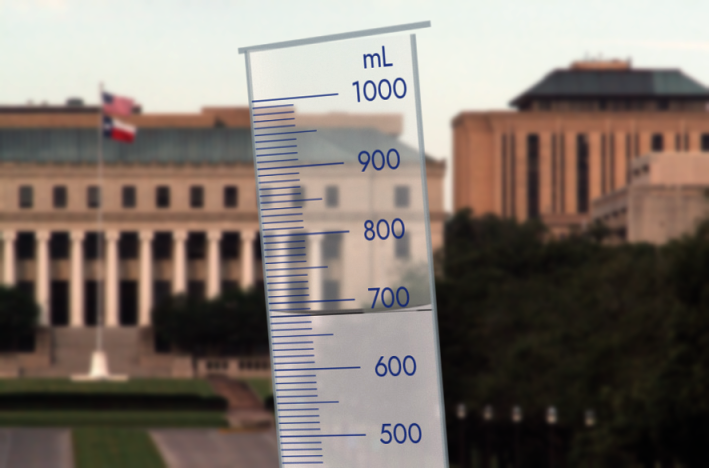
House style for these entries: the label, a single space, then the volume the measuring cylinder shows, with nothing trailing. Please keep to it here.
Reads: 680 mL
